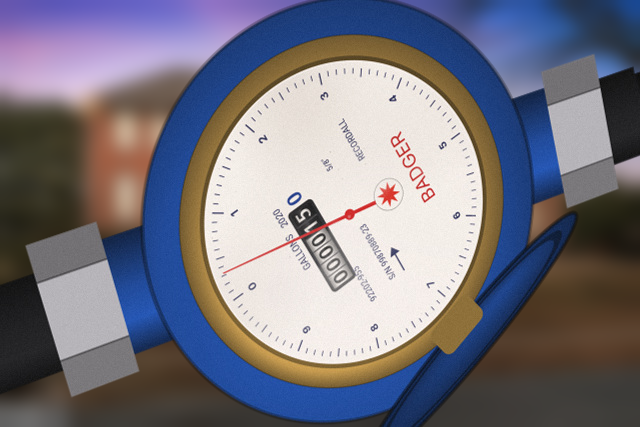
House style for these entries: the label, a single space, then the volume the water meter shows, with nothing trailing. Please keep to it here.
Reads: 150.3 gal
